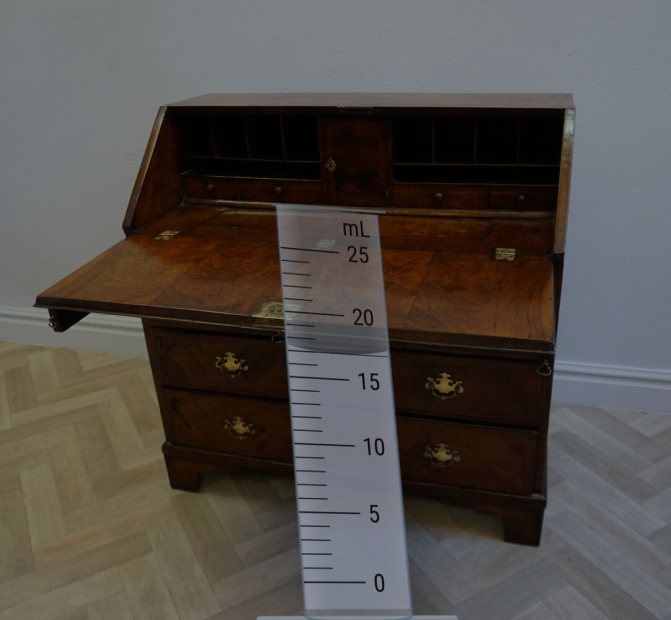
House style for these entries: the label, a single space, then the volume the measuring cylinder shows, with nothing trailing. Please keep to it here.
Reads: 17 mL
